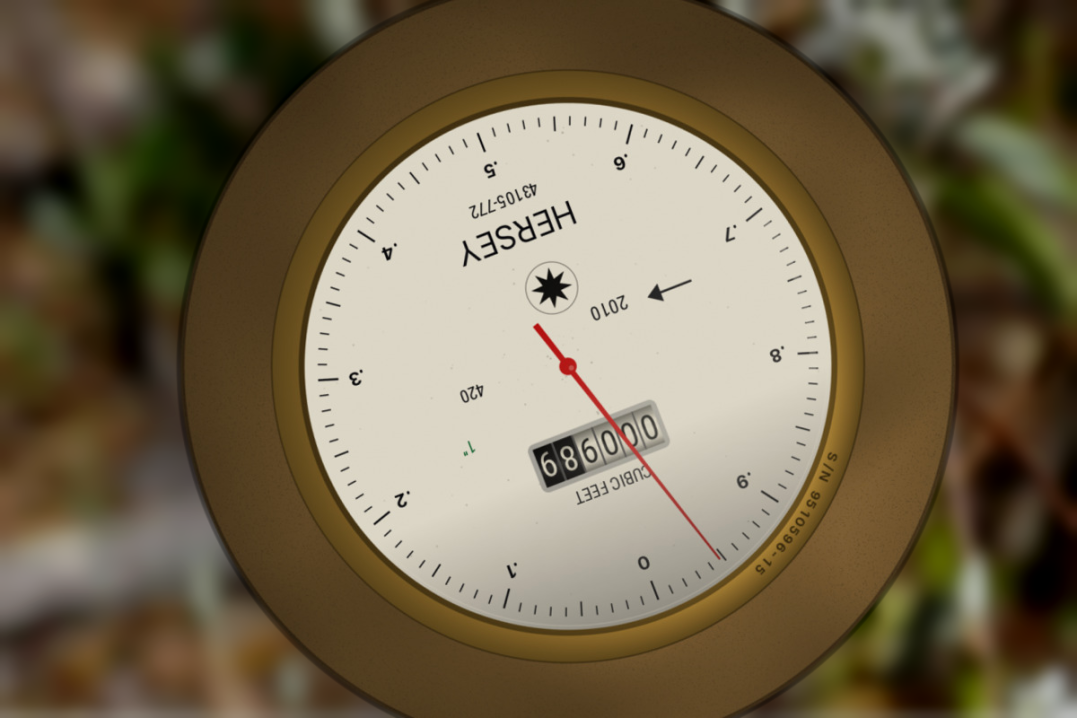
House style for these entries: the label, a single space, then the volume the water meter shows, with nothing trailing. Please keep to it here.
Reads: 988.95 ft³
